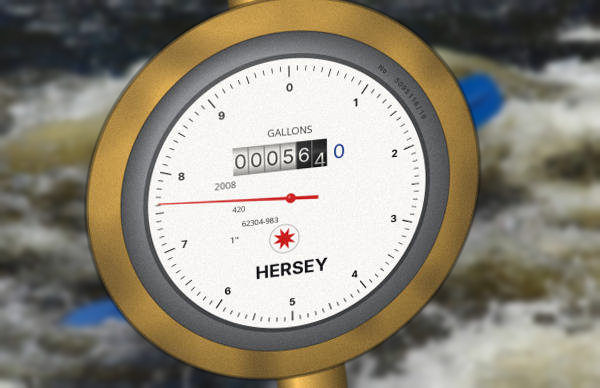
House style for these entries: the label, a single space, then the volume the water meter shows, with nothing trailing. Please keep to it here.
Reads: 5637.6 gal
